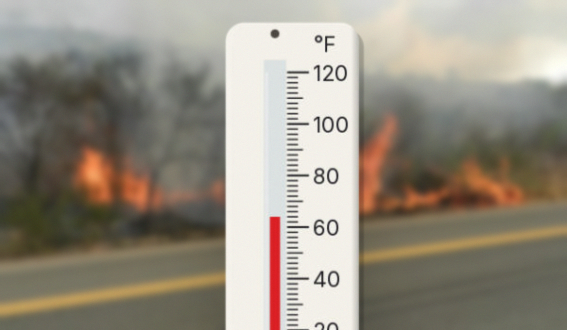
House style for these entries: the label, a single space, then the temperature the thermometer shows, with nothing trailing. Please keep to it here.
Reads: 64 °F
